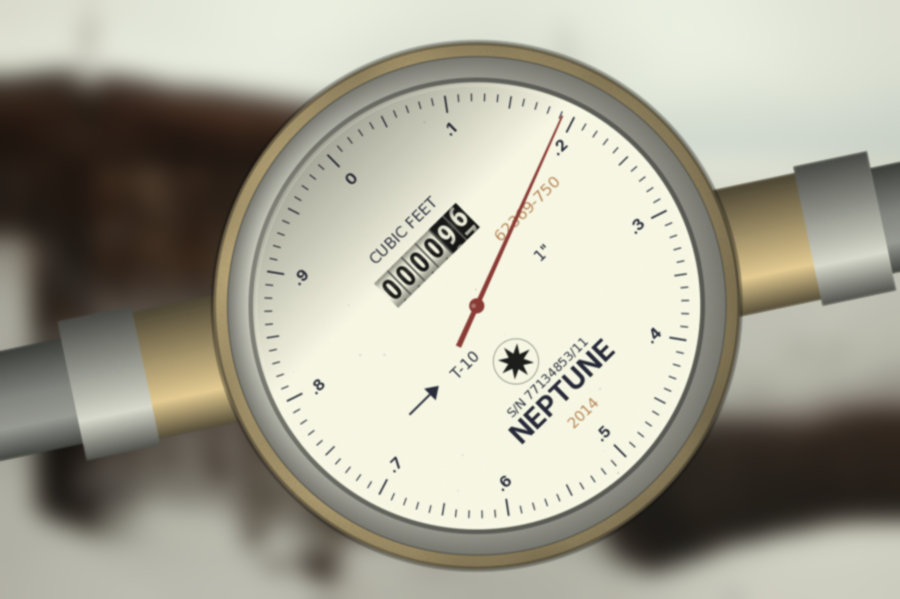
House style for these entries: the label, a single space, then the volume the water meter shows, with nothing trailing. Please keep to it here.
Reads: 96.19 ft³
